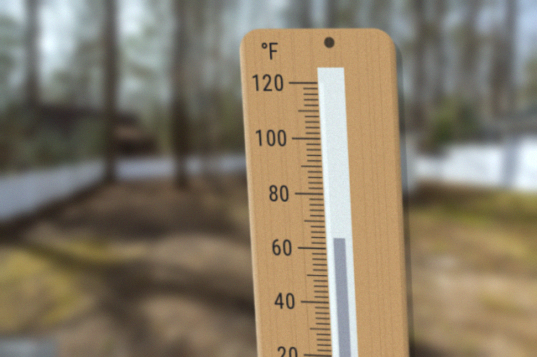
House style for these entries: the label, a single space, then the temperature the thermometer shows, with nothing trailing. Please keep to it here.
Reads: 64 °F
